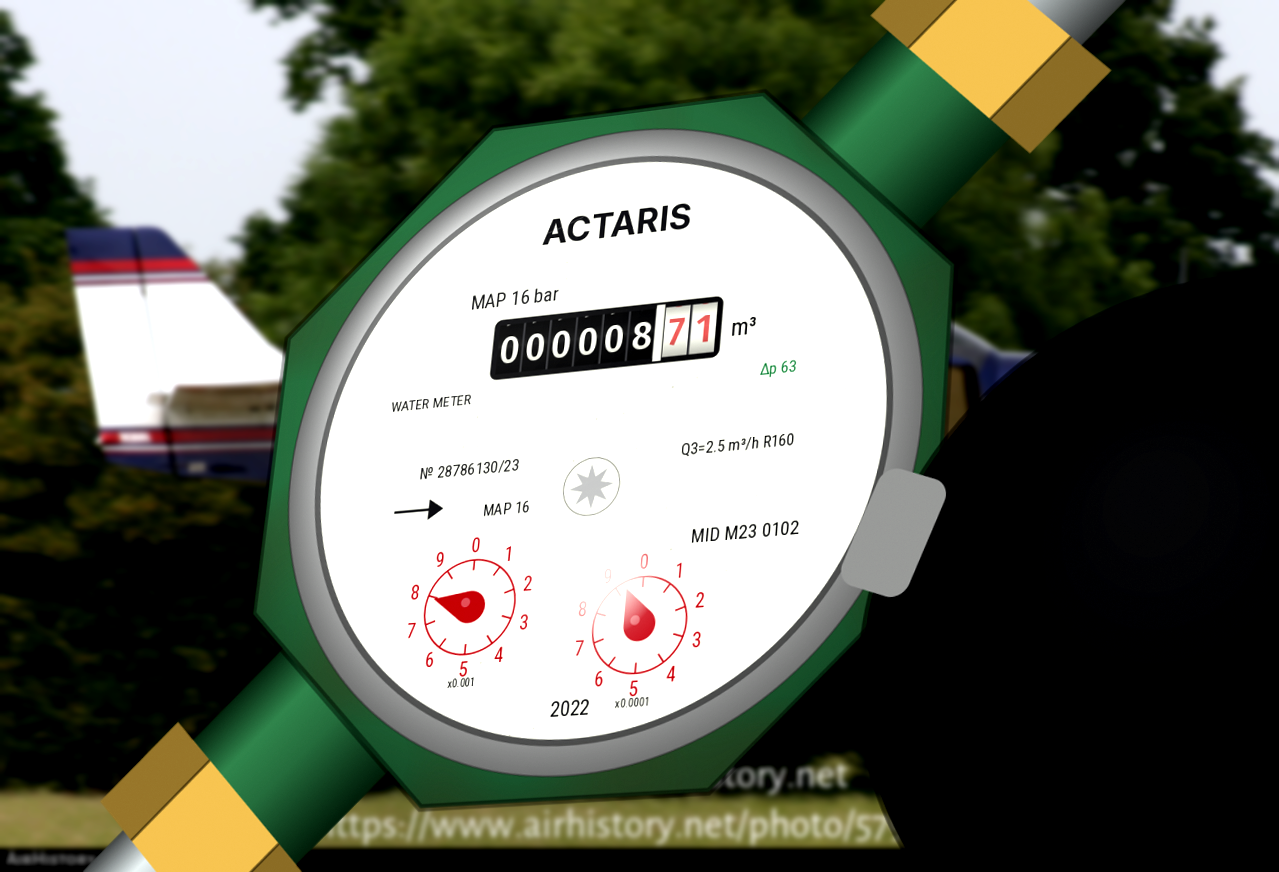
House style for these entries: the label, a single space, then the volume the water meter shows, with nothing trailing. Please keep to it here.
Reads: 8.7179 m³
